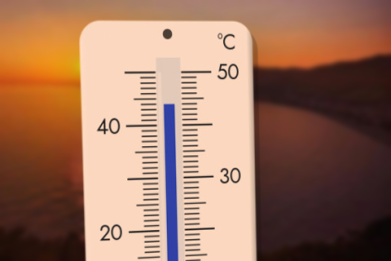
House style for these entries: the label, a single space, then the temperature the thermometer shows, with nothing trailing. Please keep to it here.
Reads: 44 °C
